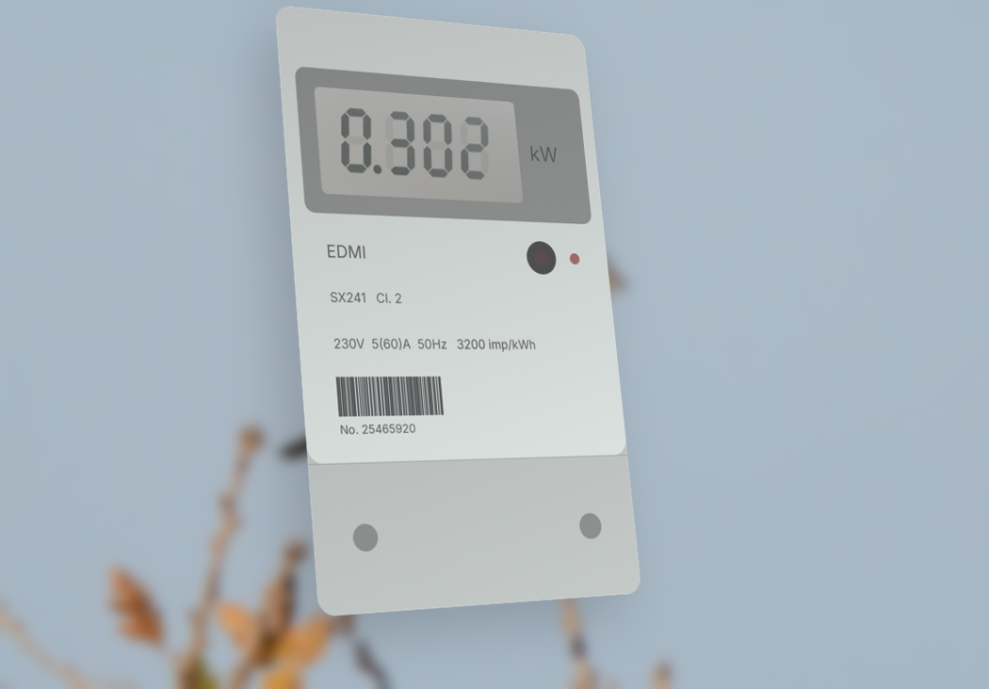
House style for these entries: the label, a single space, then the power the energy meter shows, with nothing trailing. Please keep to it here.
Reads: 0.302 kW
